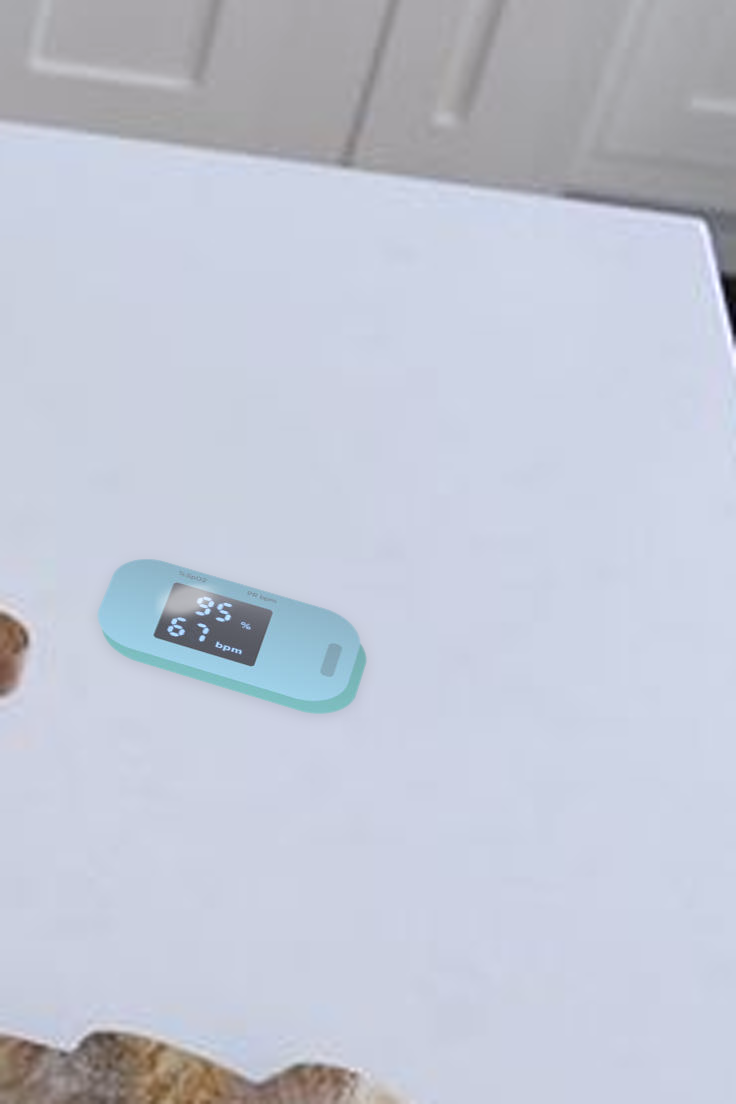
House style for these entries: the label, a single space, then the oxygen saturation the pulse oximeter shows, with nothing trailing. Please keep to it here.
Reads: 95 %
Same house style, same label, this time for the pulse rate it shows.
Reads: 67 bpm
